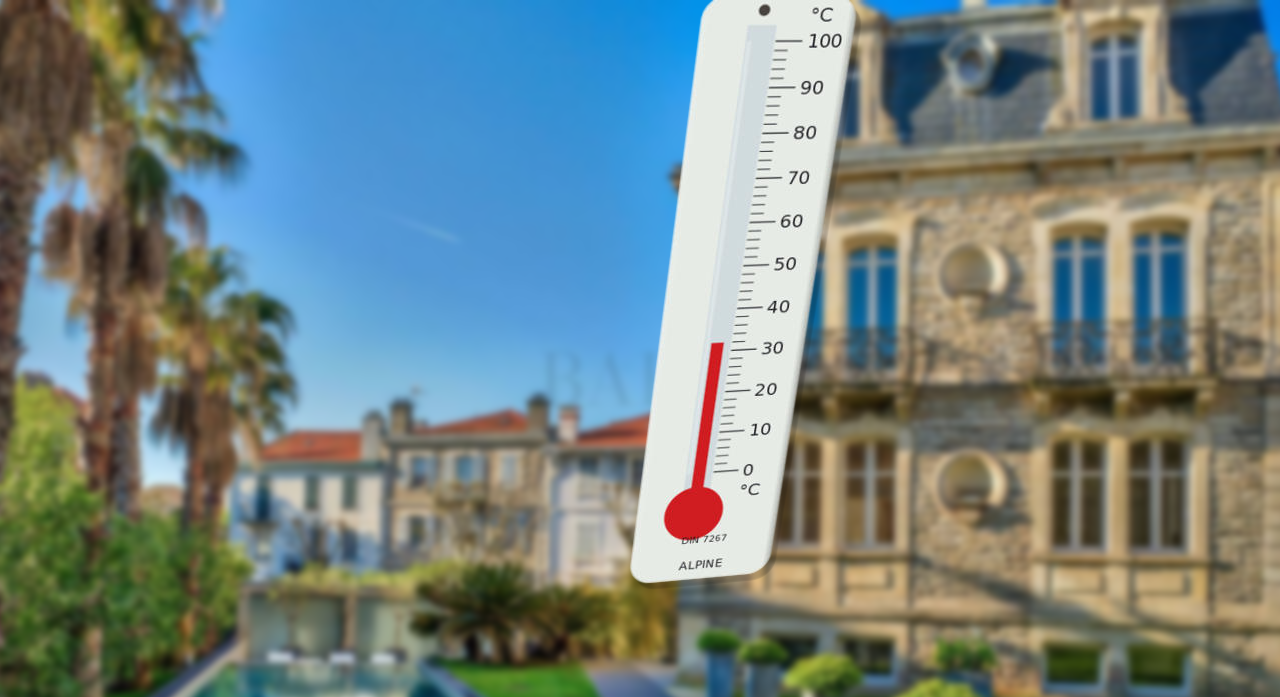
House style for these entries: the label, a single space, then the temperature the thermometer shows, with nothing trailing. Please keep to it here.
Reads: 32 °C
